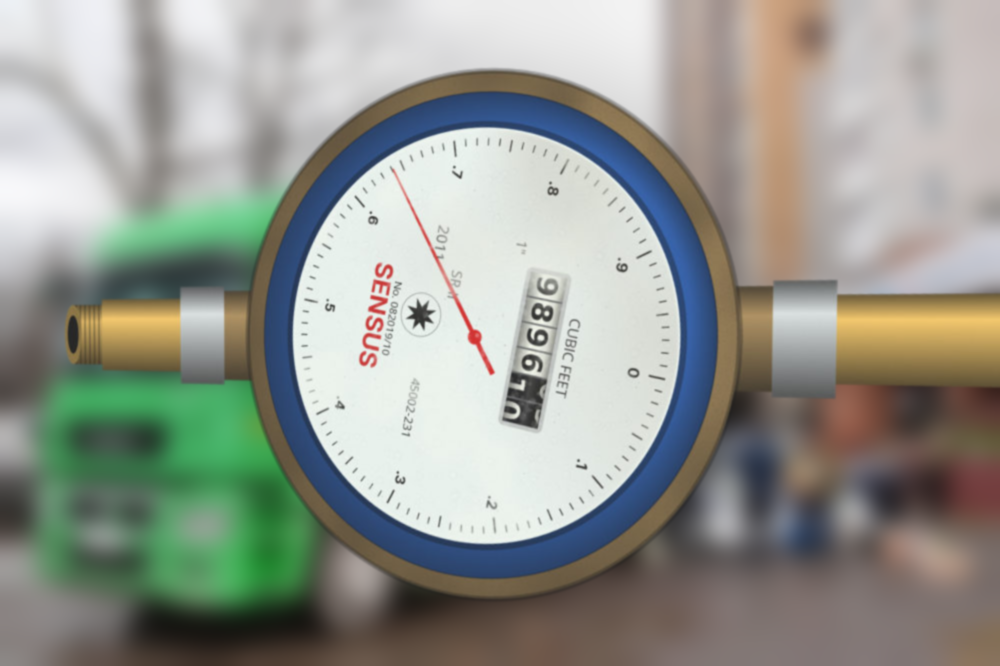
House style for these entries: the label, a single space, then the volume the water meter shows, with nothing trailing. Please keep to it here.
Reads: 989609.64 ft³
